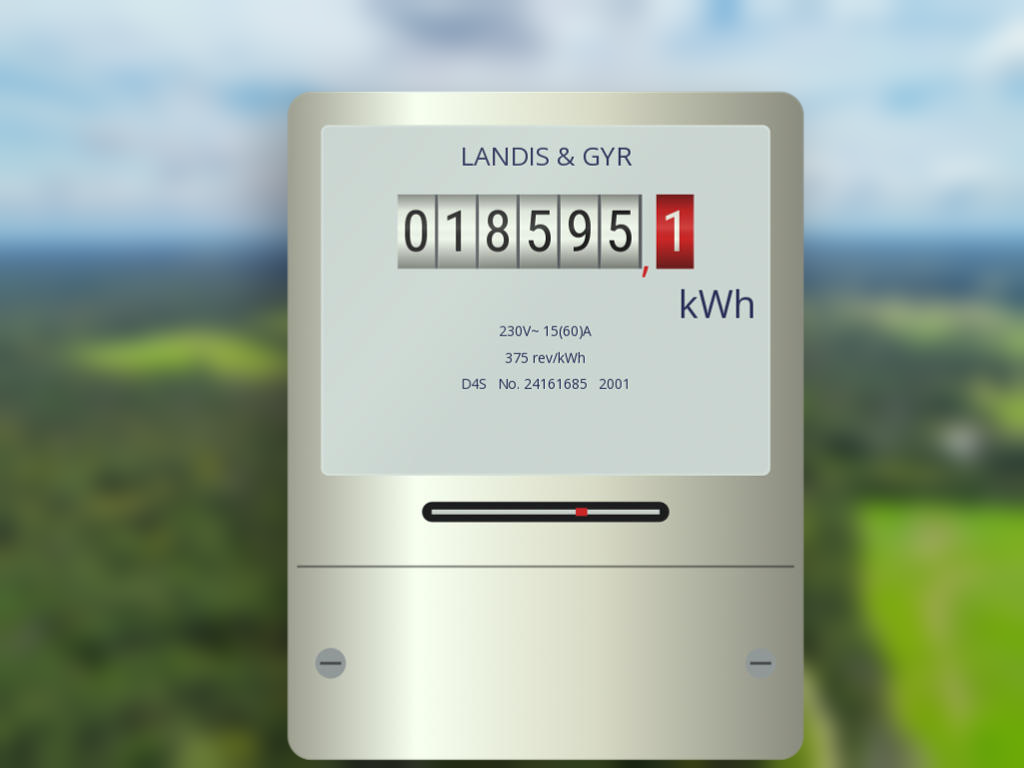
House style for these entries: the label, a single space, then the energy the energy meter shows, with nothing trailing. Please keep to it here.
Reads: 18595.1 kWh
